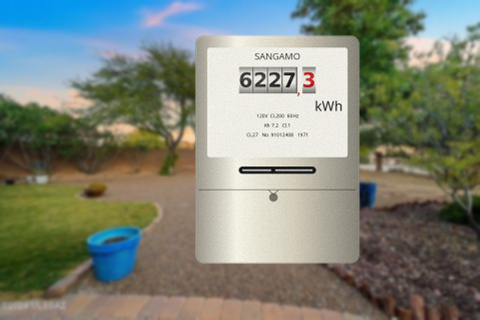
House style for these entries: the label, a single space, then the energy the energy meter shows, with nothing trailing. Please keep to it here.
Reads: 6227.3 kWh
